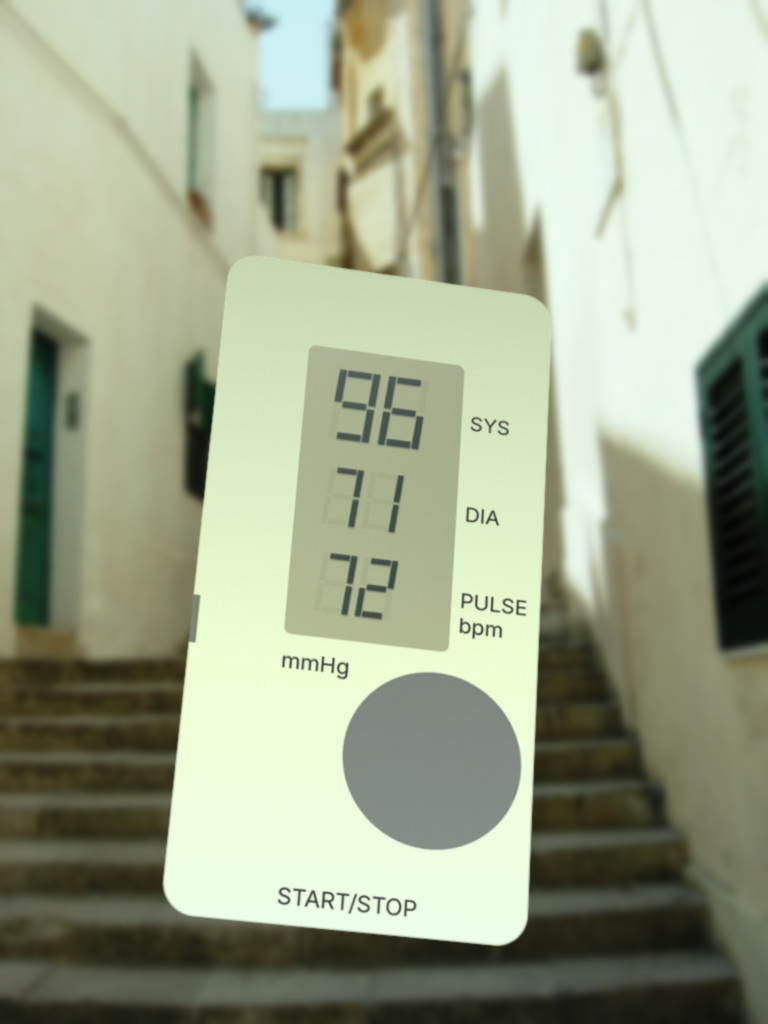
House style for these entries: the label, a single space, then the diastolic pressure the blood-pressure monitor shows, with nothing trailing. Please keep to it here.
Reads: 71 mmHg
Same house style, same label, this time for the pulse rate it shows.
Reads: 72 bpm
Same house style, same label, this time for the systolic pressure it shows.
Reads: 96 mmHg
